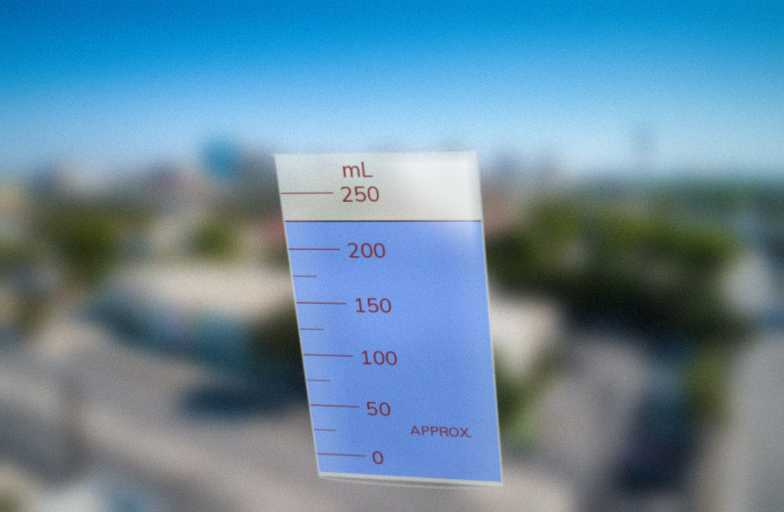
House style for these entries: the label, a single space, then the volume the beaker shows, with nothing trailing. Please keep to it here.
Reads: 225 mL
